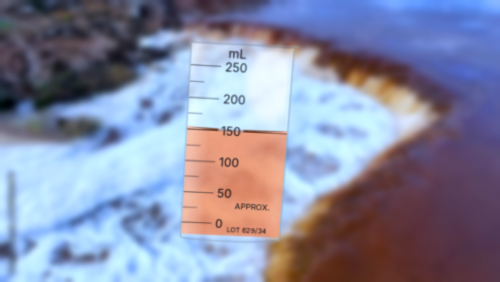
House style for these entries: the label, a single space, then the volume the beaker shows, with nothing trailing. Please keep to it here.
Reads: 150 mL
